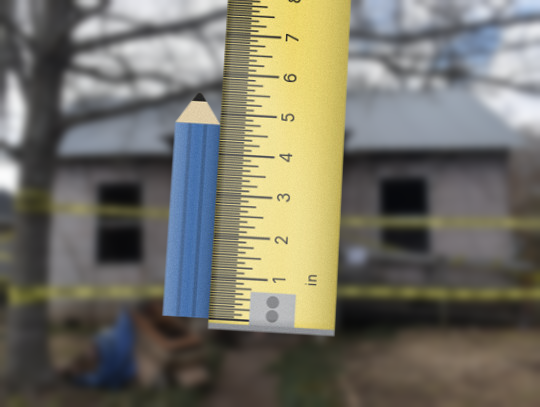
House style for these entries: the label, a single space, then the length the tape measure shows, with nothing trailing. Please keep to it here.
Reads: 5.5 in
